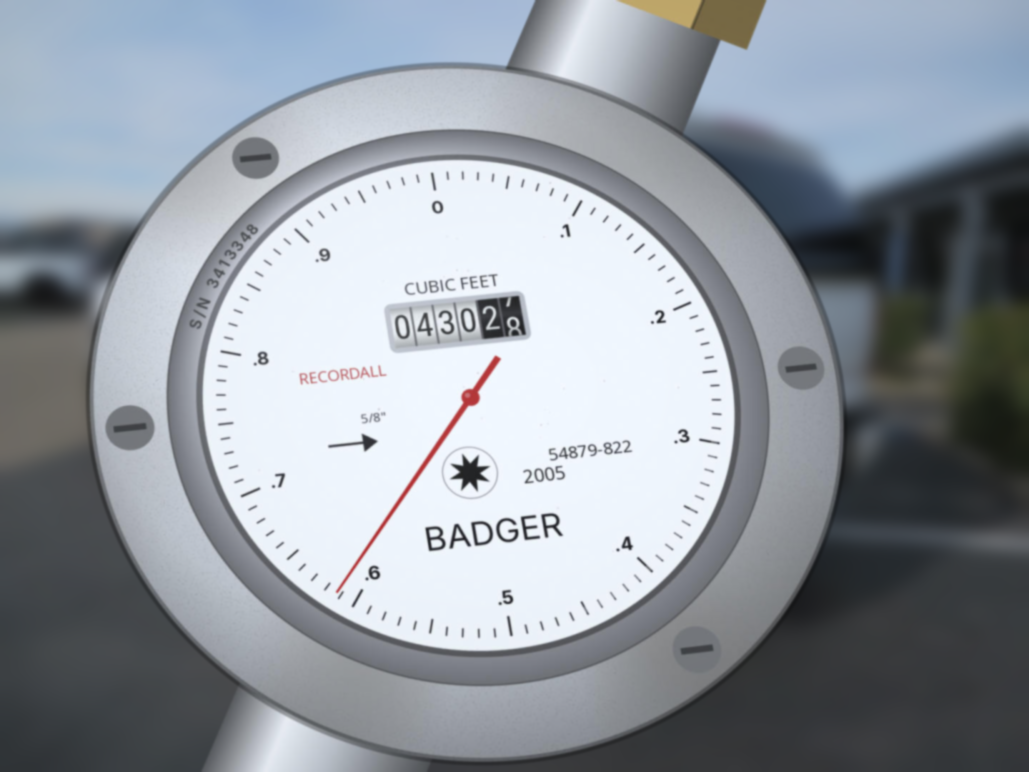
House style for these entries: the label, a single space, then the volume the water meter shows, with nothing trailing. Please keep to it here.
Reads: 43027.61 ft³
